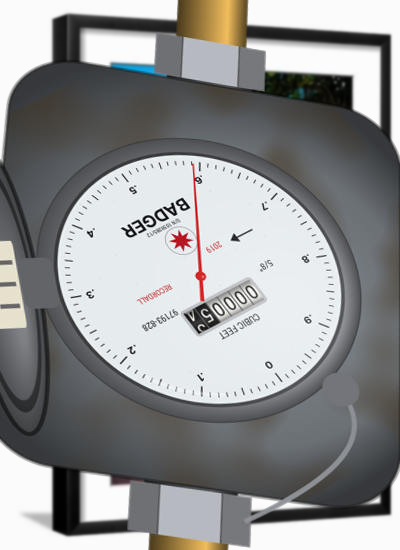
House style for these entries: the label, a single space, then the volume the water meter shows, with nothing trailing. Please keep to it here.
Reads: 53.59 ft³
